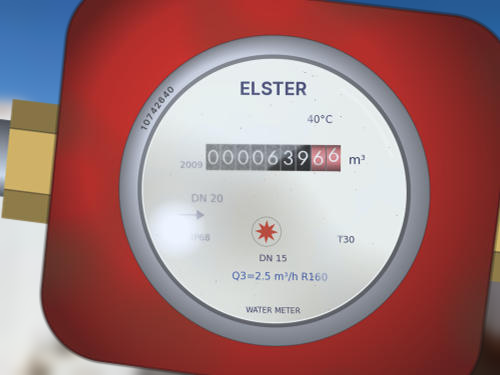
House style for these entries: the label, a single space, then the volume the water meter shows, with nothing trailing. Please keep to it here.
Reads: 639.66 m³
